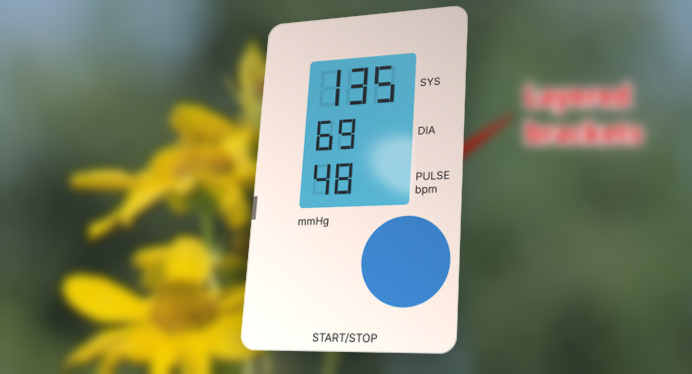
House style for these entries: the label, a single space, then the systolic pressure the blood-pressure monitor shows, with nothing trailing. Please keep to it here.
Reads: 135 mmHg
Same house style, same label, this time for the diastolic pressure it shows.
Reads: 69 mmHg
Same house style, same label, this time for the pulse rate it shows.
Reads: 48 bpm
